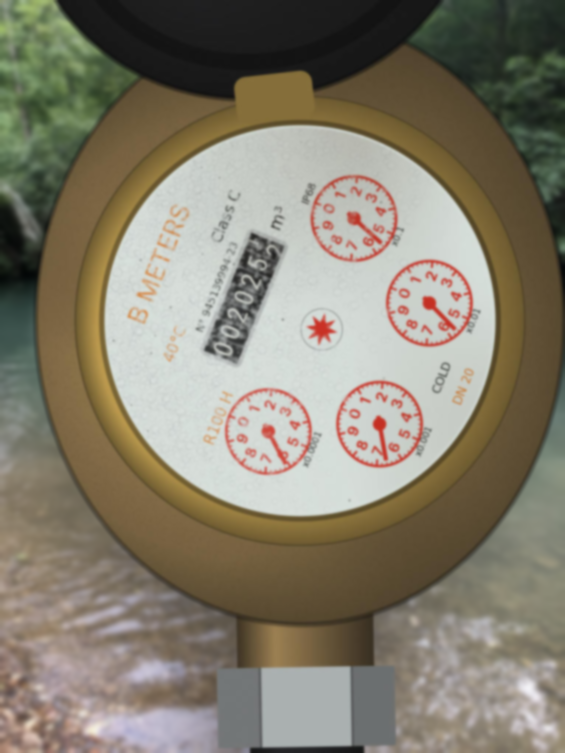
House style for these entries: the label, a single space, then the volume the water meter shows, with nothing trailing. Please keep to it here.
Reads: 20251.5566 m³
